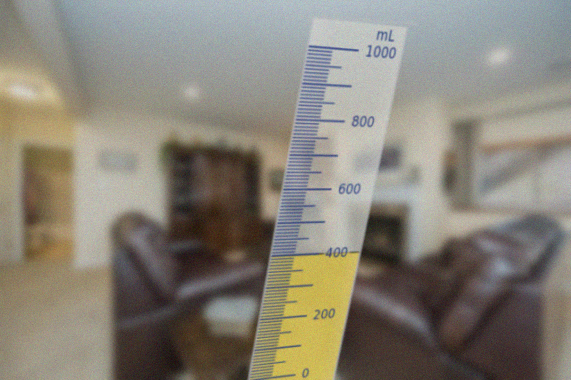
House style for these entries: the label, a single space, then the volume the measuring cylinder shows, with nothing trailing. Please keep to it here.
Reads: 400 mL
